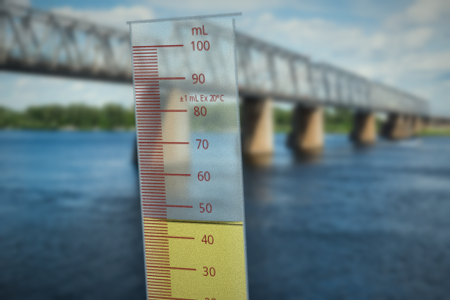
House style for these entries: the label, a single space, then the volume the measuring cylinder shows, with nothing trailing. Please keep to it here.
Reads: 45 mL
